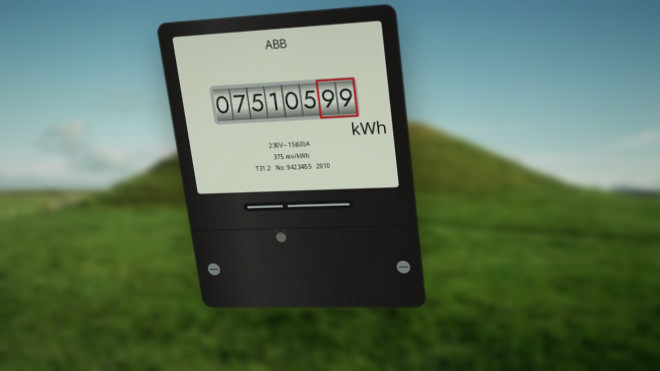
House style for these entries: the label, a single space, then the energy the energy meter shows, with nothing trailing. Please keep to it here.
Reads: 75105.99 kWh
